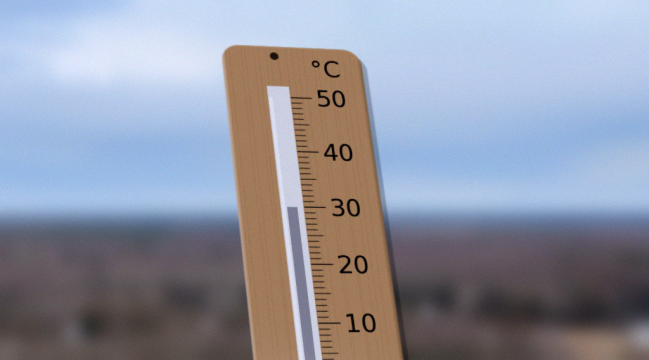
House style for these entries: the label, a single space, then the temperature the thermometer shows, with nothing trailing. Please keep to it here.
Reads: 30 °C
